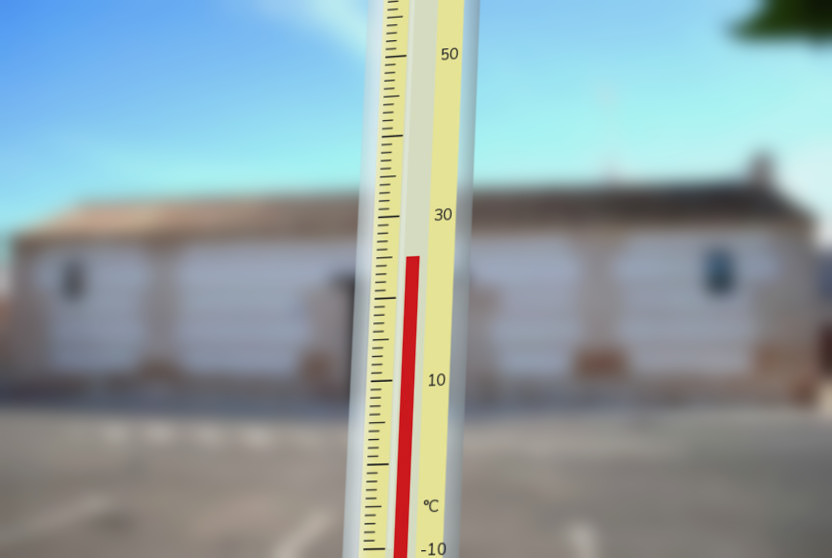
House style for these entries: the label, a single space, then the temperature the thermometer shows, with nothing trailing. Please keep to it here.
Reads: 25 °C
